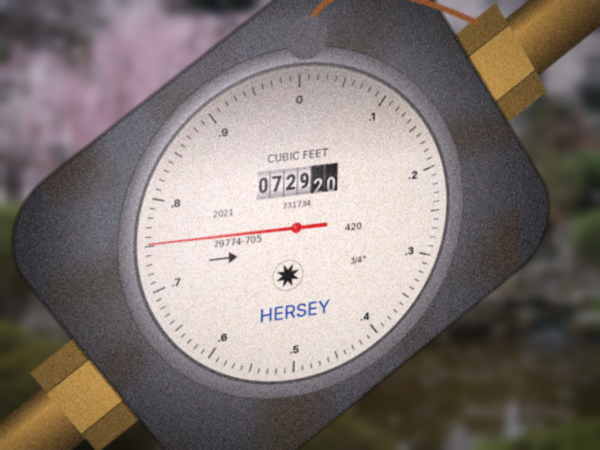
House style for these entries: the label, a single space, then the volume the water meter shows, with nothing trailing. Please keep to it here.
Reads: 72919.75 ft³
